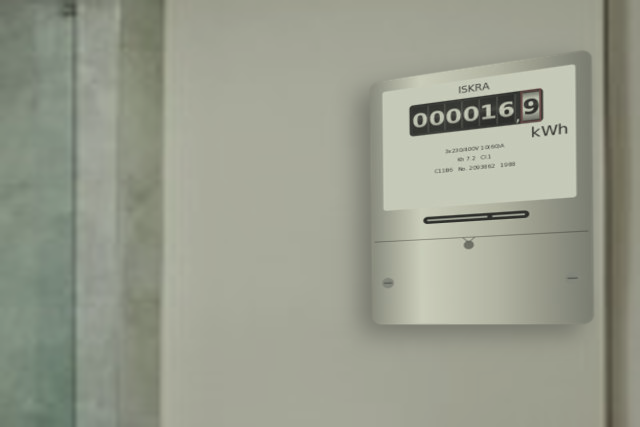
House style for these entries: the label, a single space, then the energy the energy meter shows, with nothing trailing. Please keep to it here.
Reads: 16.9 kWh
